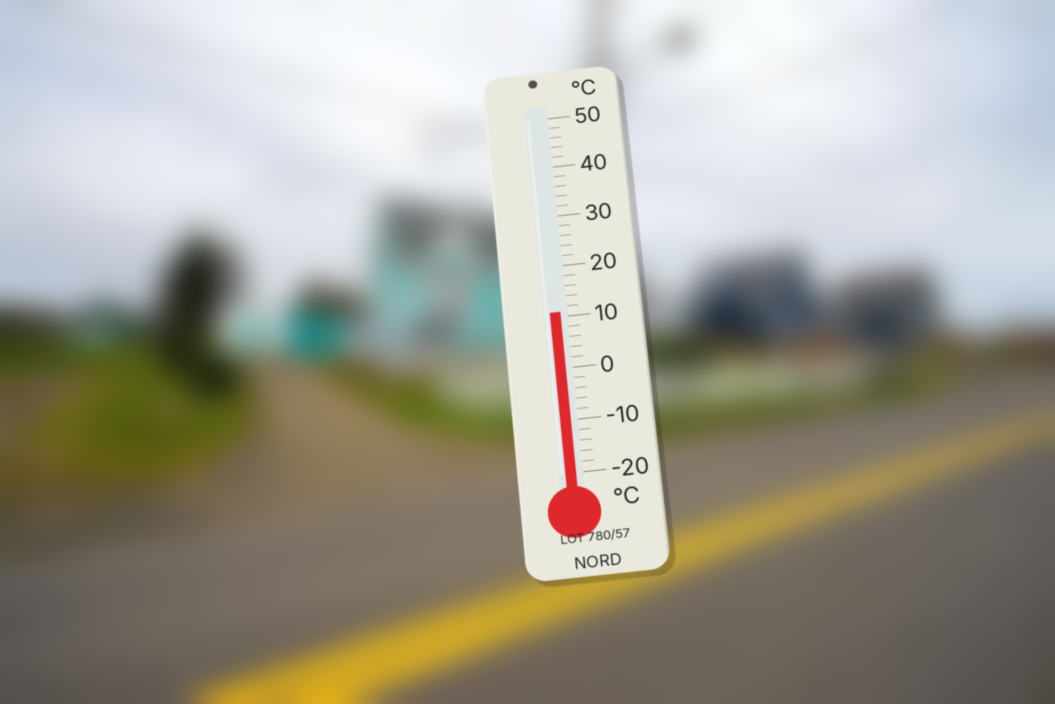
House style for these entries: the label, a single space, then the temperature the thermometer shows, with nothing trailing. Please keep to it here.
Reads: 11 °C
